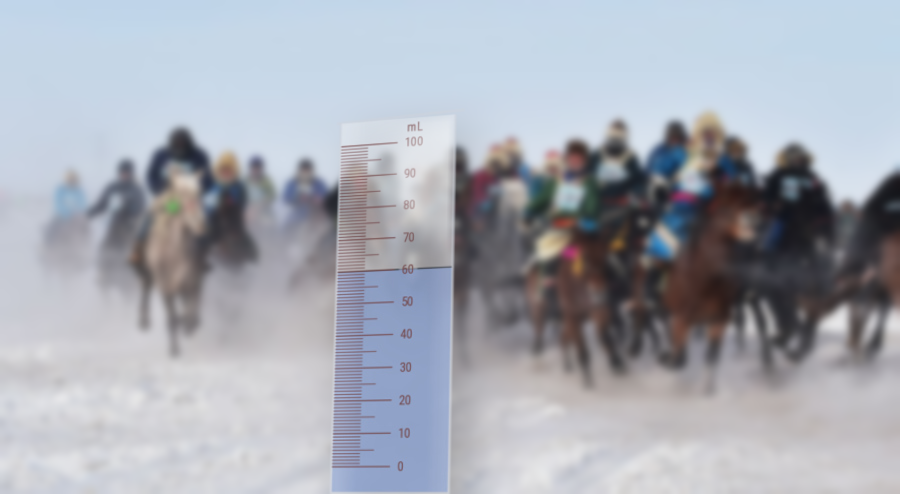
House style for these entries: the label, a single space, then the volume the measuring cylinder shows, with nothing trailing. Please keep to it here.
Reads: 60 mL
